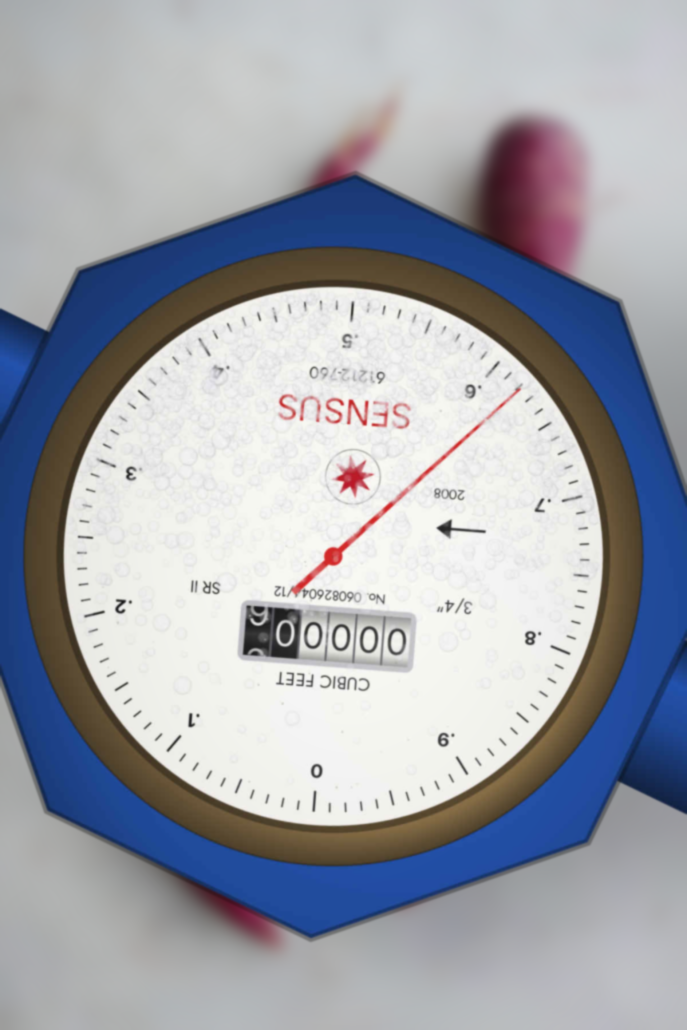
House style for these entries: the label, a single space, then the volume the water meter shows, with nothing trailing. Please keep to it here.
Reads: 5.62 ft³
